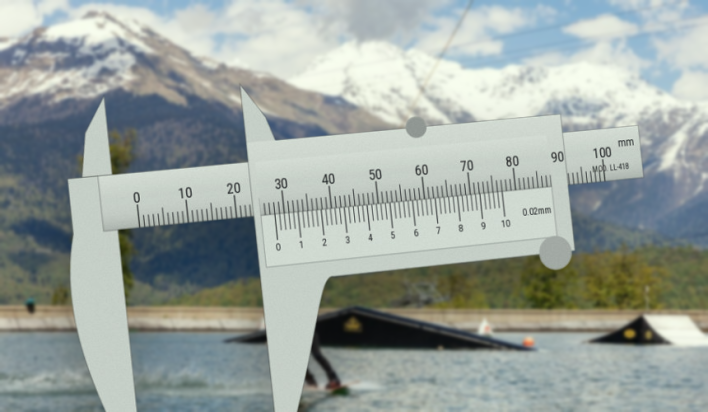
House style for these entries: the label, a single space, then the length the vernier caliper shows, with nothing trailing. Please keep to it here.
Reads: 28.0 mm
